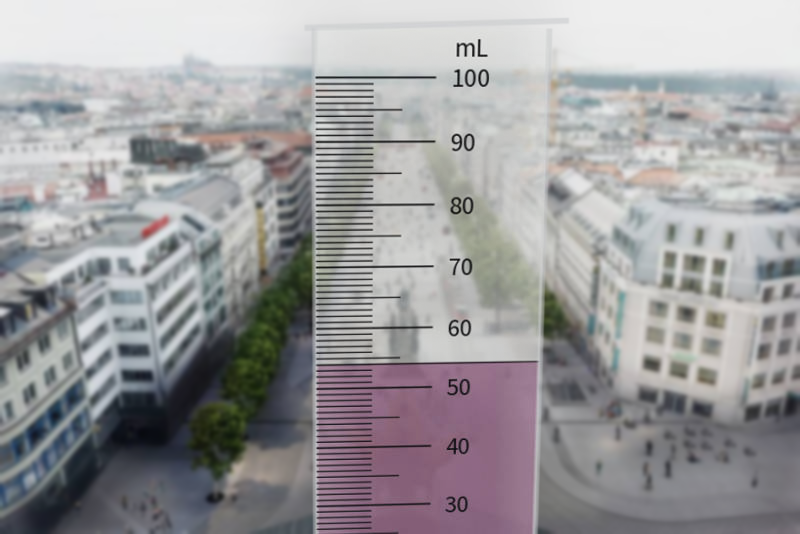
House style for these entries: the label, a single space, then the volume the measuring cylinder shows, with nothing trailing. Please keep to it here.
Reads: 54 mL
